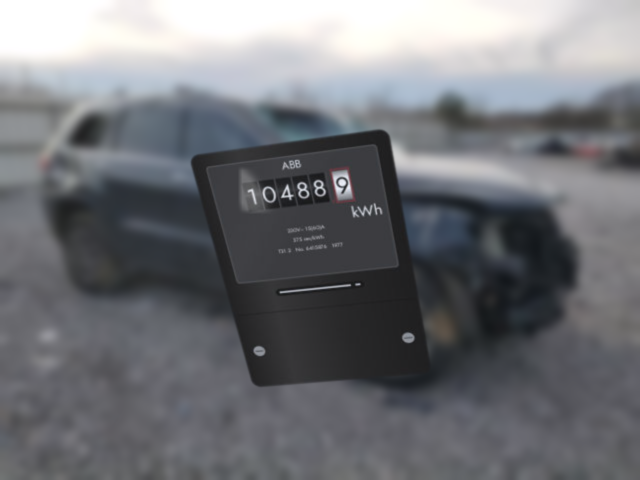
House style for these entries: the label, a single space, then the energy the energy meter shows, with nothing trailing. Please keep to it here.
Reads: 10488.9 kWh
